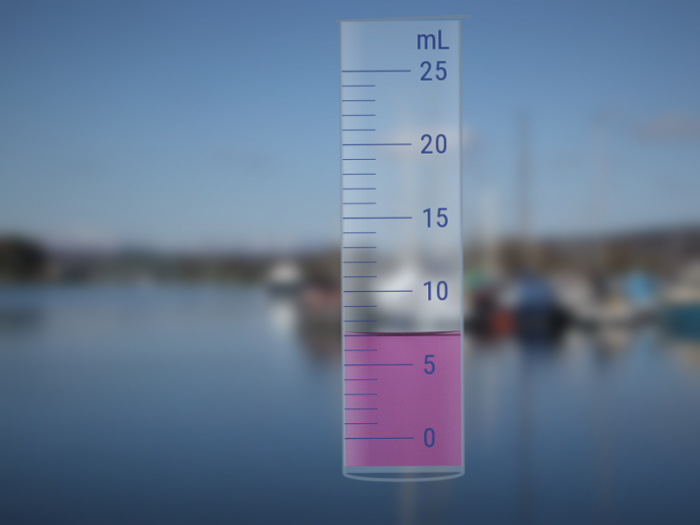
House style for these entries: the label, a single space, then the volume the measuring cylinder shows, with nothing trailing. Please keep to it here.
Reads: 7 mL
